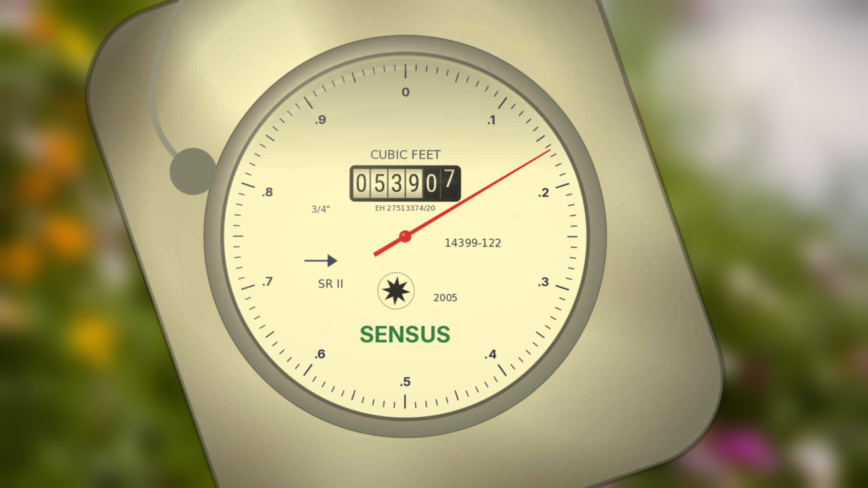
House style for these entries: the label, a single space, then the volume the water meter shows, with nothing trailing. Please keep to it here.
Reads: 53907.16 ft³
